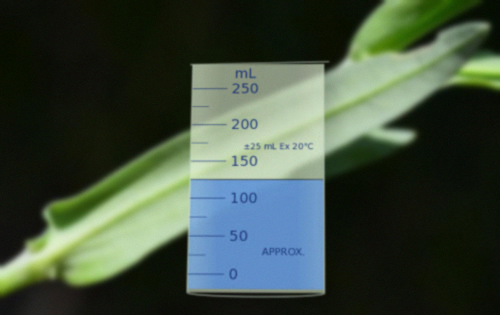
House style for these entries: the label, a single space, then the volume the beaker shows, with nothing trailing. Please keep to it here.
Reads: 125 mL
